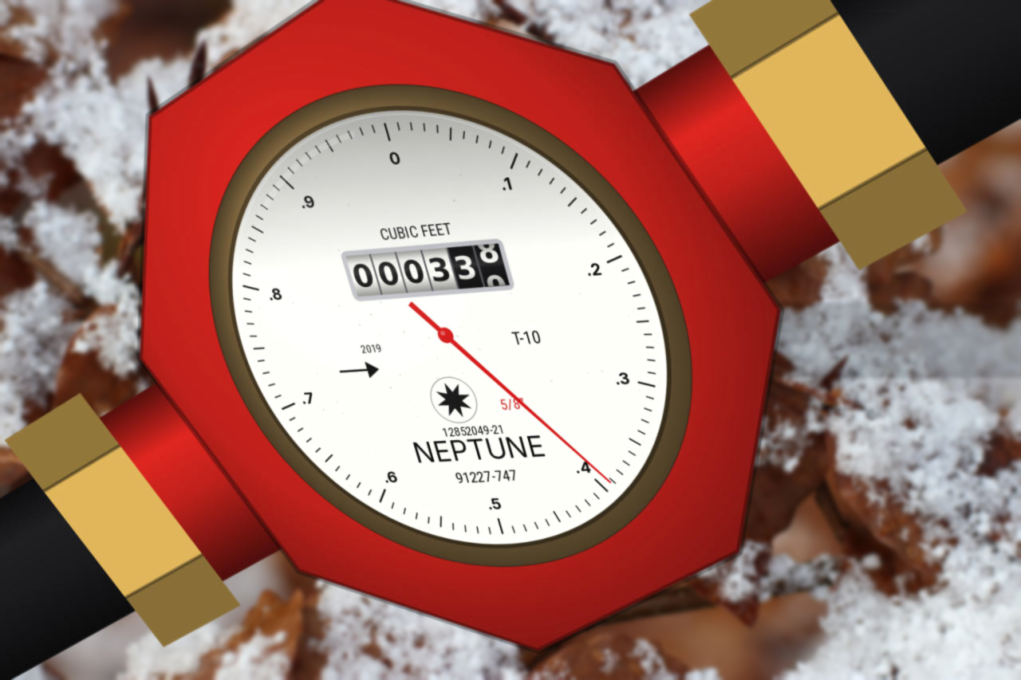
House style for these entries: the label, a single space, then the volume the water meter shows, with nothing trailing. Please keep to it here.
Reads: 338.39 ft³
